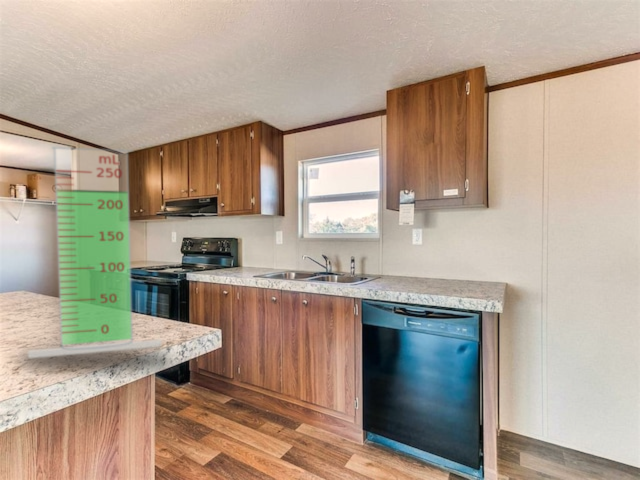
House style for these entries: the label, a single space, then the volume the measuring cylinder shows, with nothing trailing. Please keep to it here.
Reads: 220 mL
